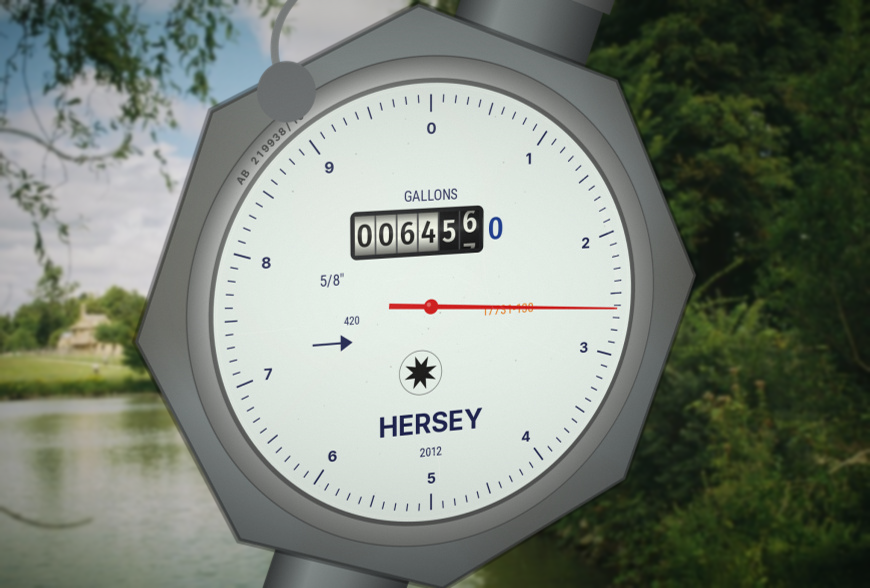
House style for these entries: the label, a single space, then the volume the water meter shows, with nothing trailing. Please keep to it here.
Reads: 64562.6 gal
